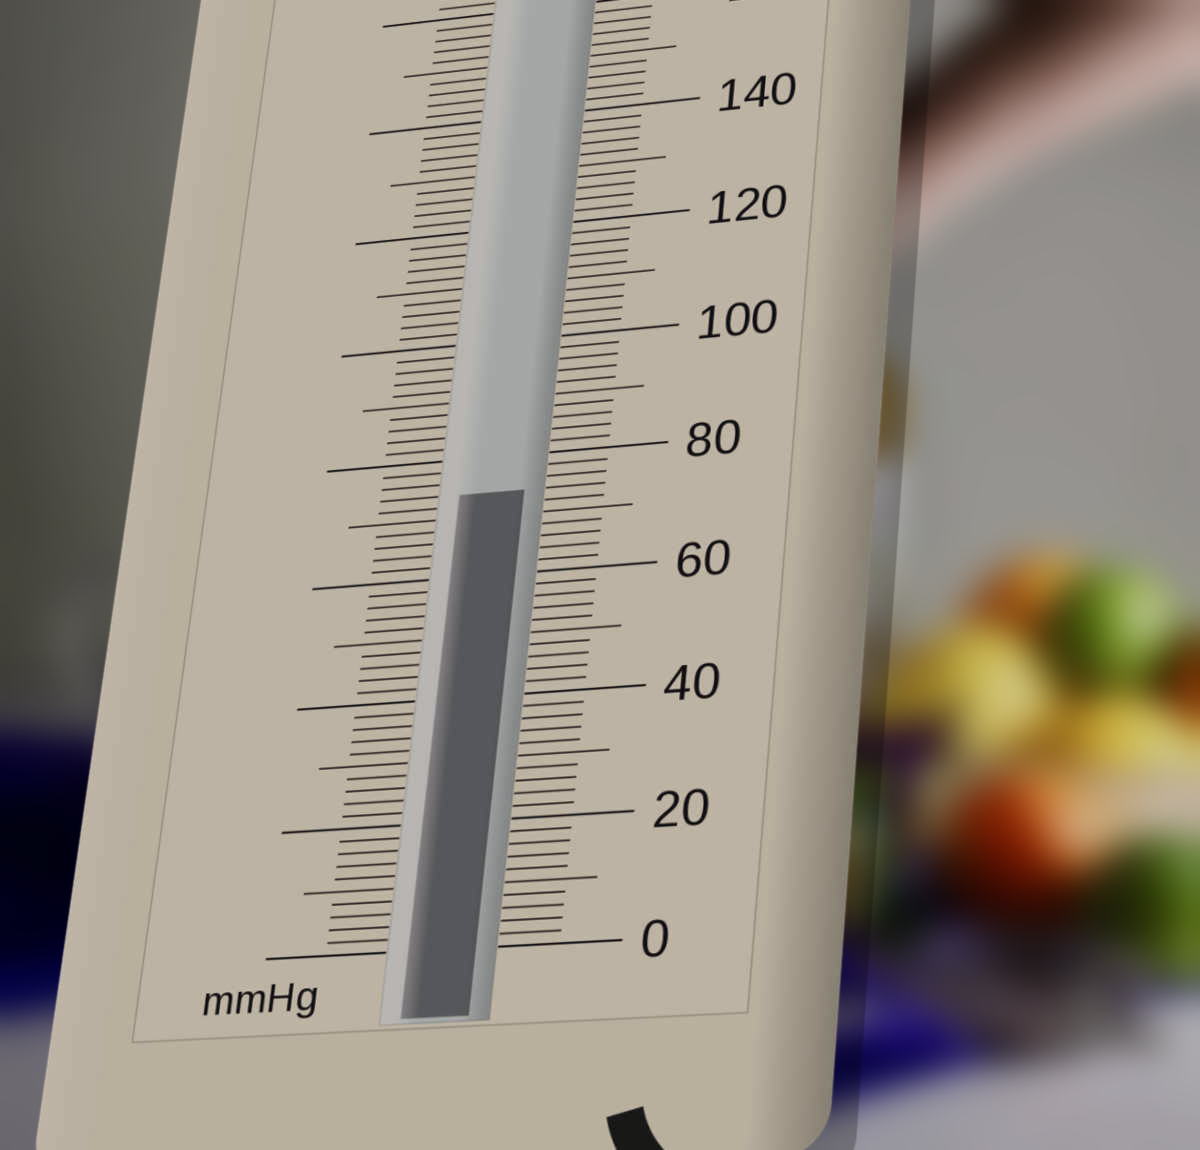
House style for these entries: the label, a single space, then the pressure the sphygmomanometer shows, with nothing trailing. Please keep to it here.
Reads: 74 mmHg
